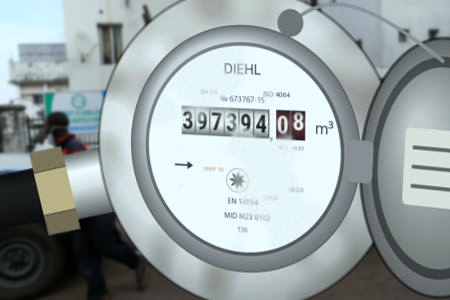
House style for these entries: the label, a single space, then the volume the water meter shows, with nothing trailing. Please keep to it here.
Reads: 397394.08 m³
